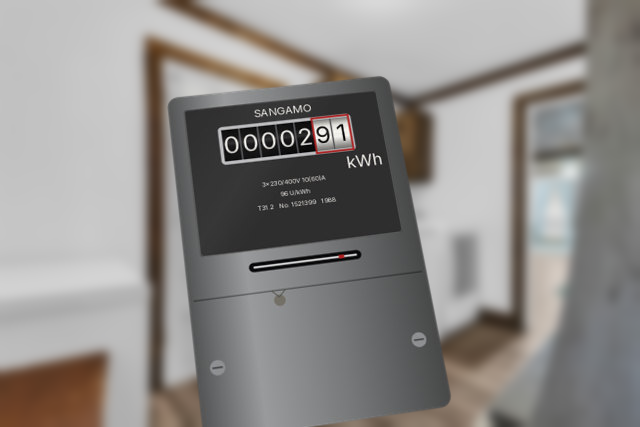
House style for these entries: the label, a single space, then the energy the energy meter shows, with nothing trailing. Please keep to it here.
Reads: 2.91 kWh
